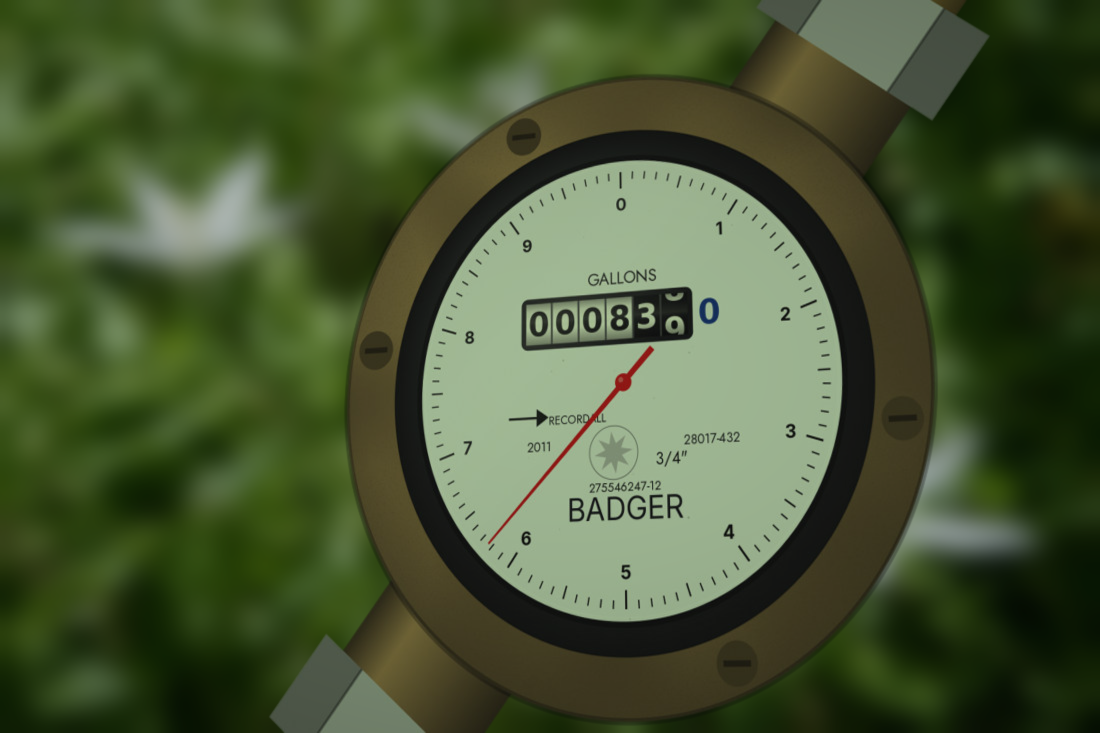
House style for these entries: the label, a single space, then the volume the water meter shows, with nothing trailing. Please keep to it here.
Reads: 8386.2 gal
